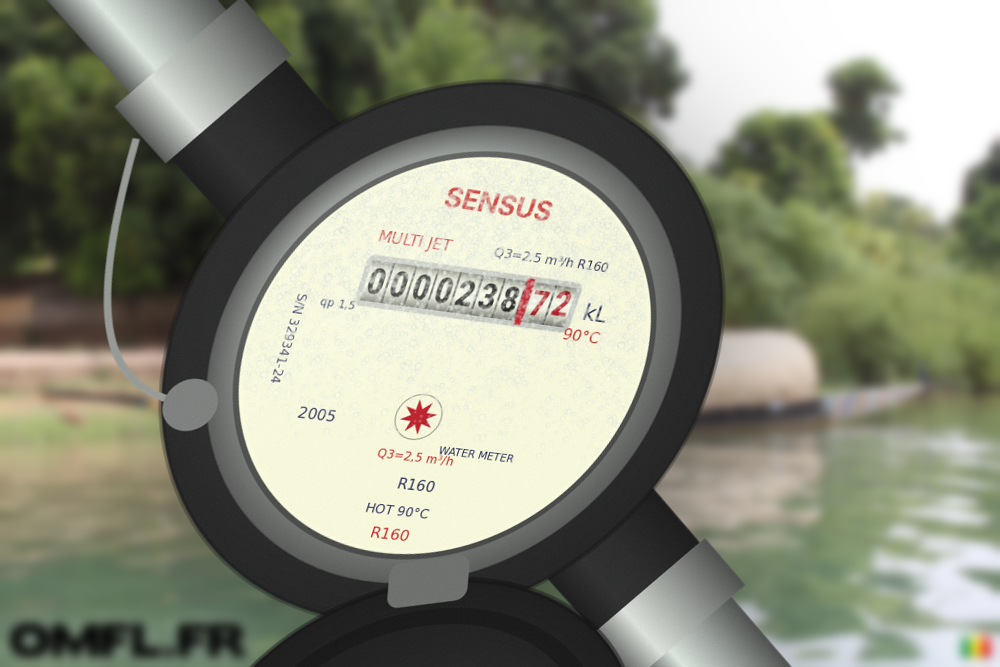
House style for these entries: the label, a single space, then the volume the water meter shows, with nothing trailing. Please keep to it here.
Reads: 238.72 kL
